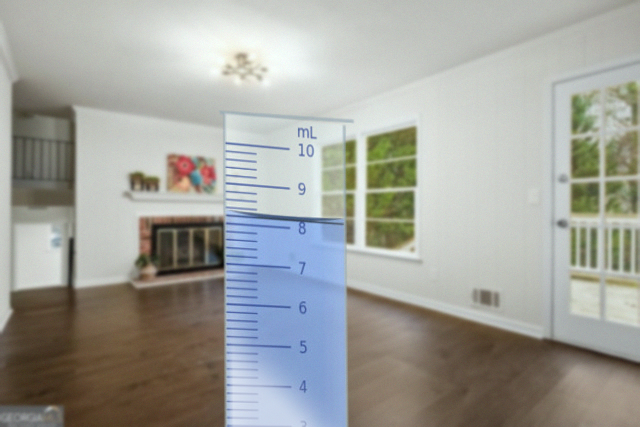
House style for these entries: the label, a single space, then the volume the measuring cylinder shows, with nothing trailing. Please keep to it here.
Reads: 8.2 mL
